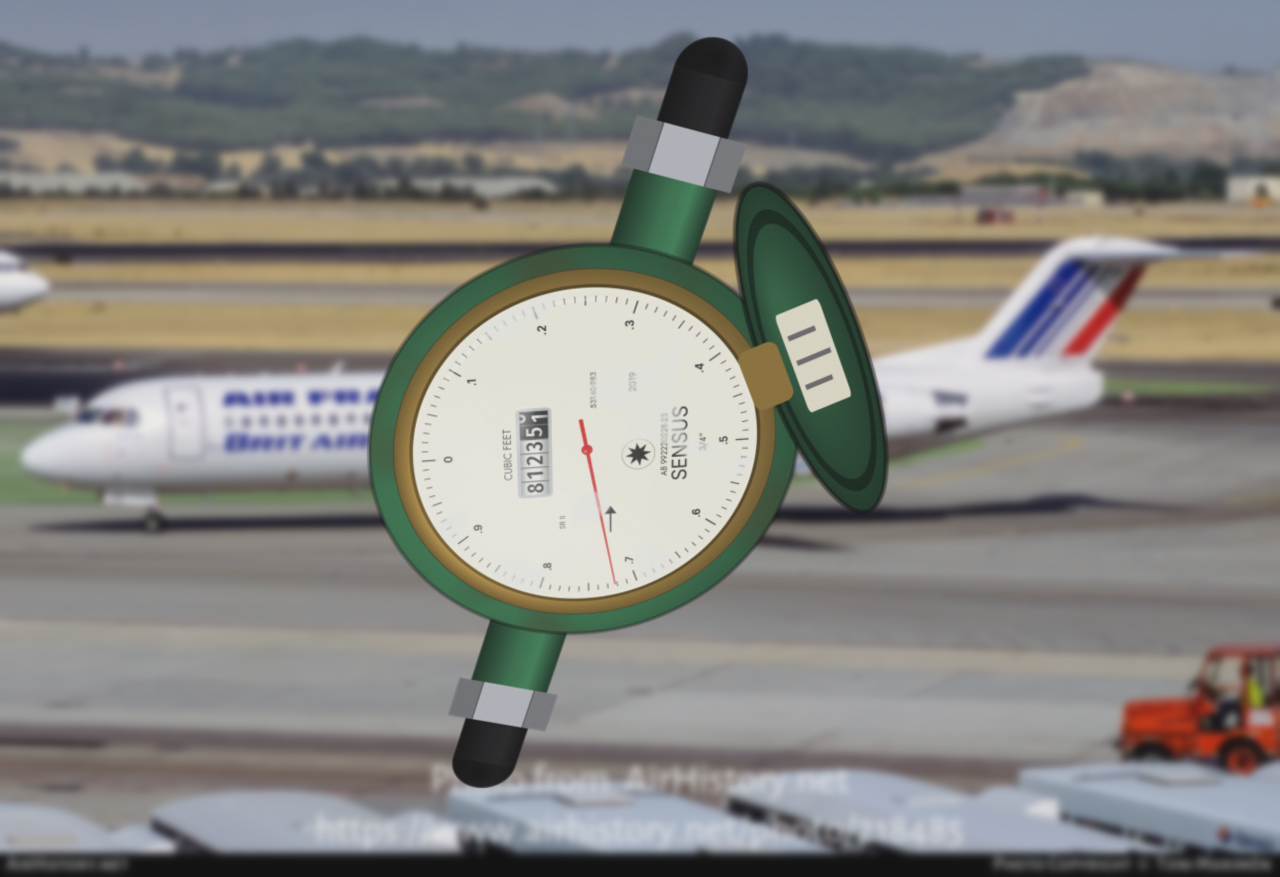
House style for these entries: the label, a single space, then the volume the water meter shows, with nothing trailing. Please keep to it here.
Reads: 812350.72 ft³
